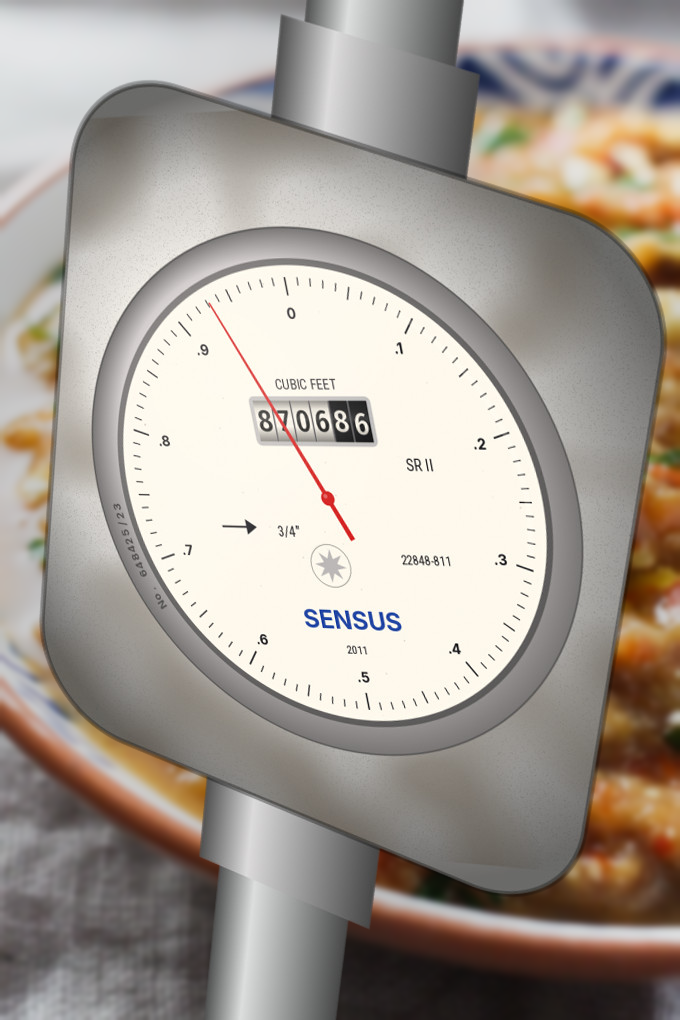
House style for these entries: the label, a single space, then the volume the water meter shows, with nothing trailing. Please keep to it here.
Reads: 870685.93 ft³
